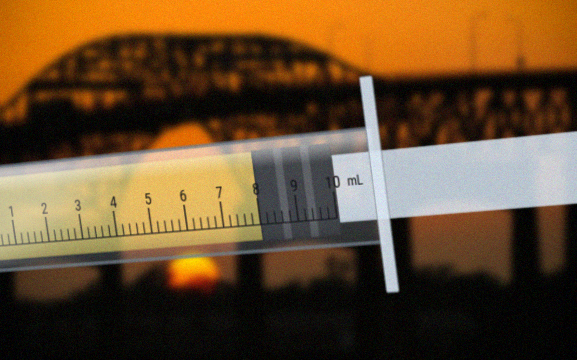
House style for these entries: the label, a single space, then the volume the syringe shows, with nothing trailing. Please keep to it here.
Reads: 8 mL
